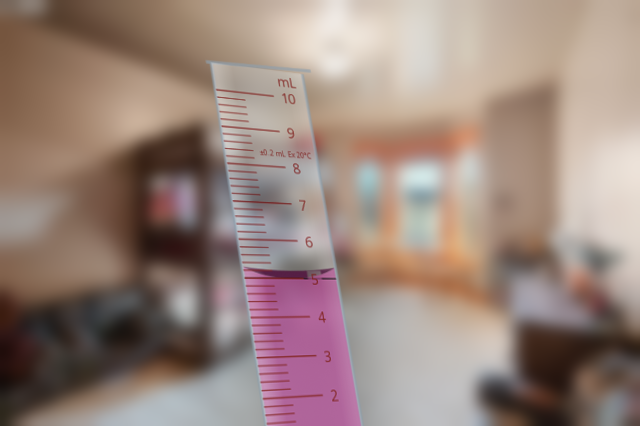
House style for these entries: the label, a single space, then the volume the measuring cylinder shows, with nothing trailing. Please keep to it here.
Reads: 5 mL
